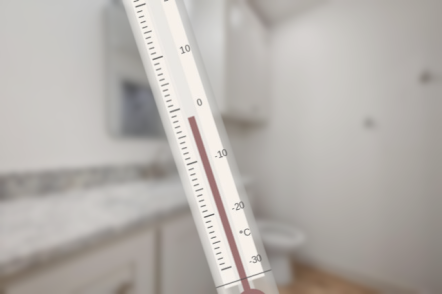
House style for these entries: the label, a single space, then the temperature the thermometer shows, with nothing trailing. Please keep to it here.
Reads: -2 °C
